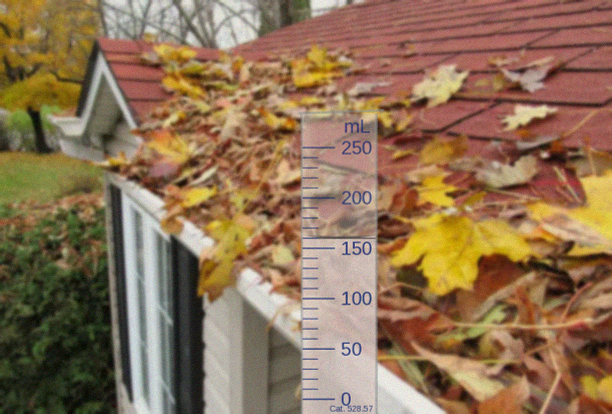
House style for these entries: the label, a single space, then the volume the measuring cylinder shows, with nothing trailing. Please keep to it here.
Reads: 160 mL
